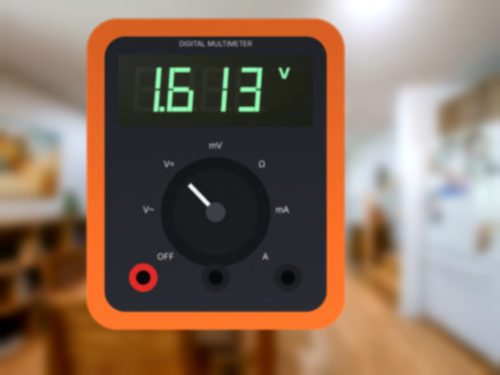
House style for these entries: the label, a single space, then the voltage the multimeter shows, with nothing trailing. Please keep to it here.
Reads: 1.613 V
